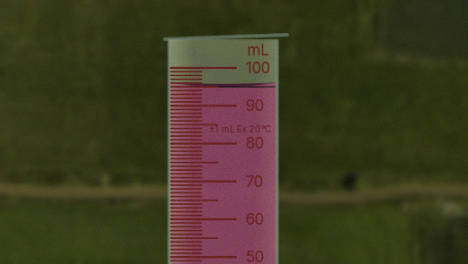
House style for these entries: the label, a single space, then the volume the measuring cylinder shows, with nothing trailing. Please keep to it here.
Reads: 95 mL
